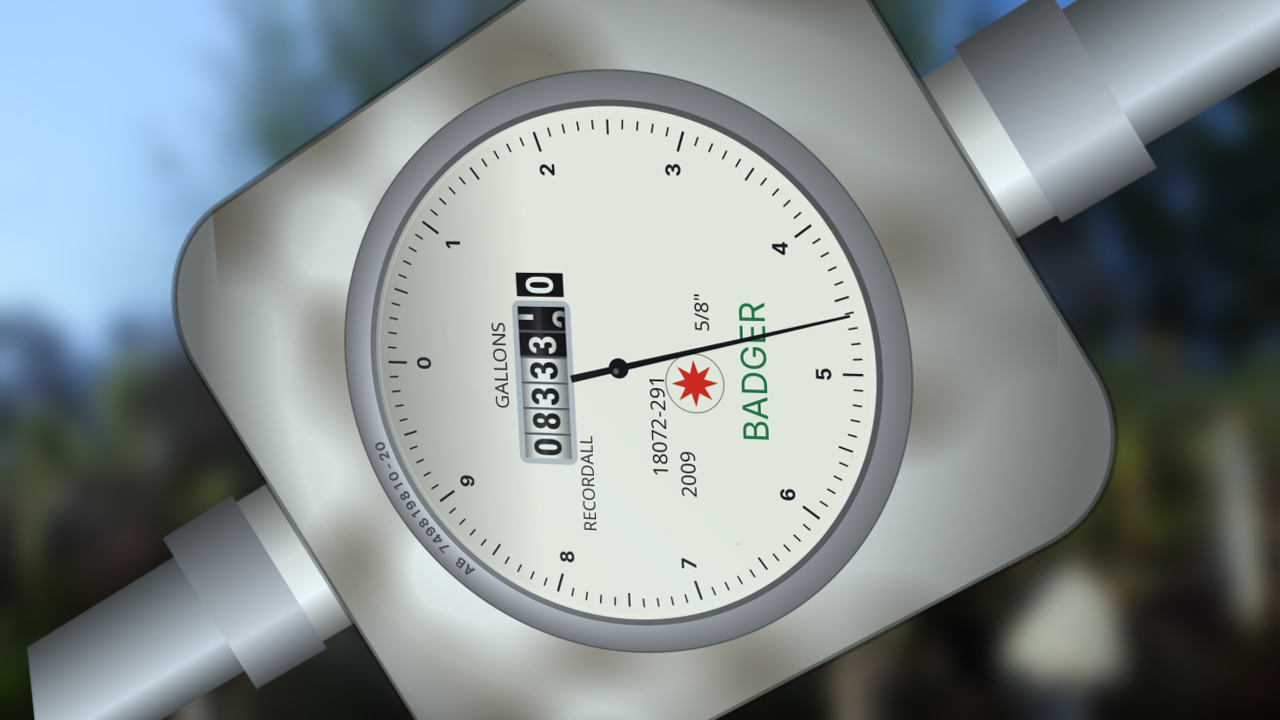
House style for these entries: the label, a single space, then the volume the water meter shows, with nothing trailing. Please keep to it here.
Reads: 833314.6 gal
